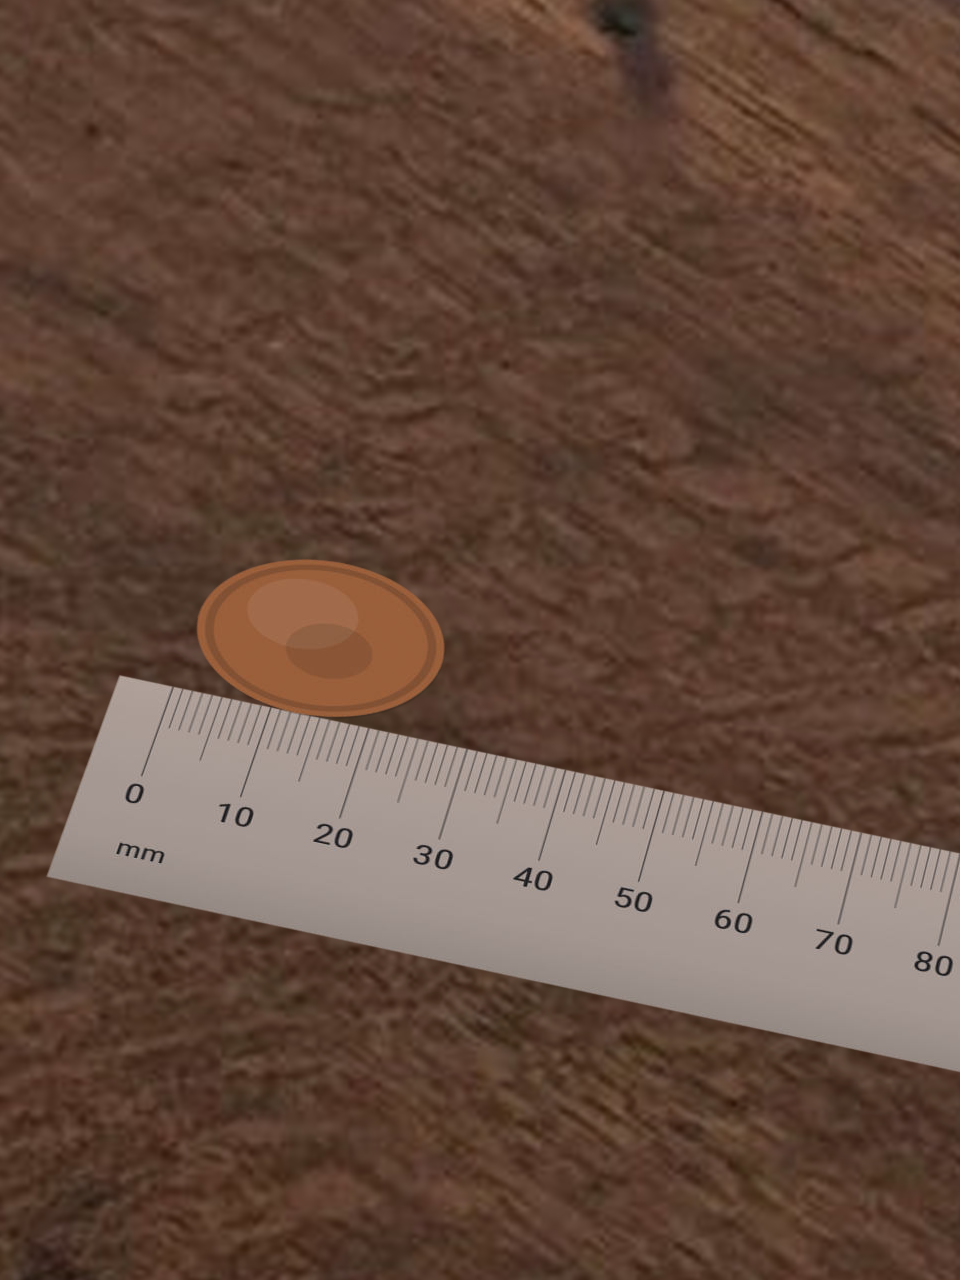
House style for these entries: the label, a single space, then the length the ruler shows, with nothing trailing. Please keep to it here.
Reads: 25 mm
